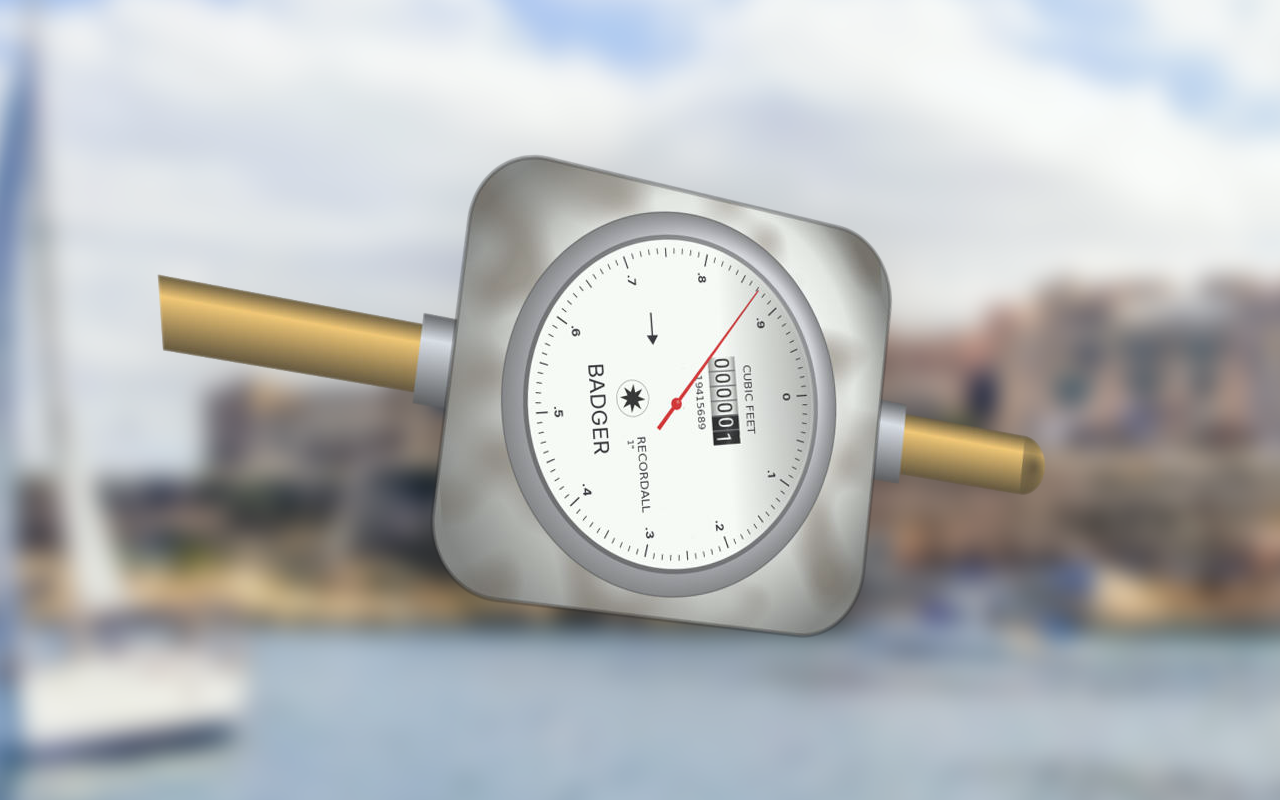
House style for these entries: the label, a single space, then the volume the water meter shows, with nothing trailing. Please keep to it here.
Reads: 0.87 ft³
